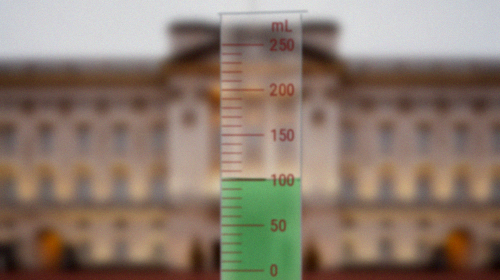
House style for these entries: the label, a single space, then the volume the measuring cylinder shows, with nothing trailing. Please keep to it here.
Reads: 100 mL
